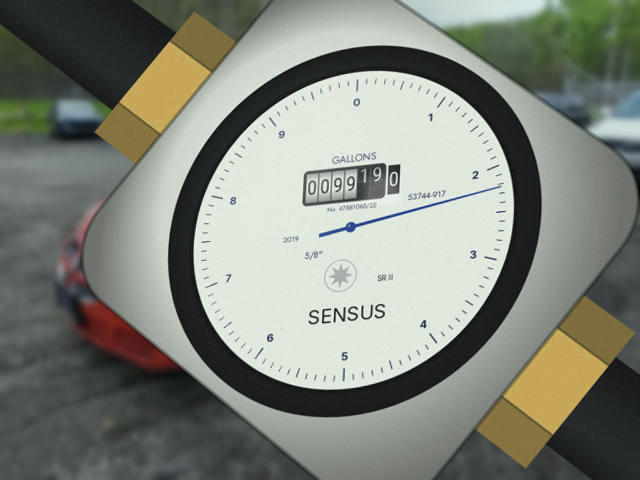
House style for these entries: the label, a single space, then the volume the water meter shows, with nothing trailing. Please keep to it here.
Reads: 99192.2 gal
